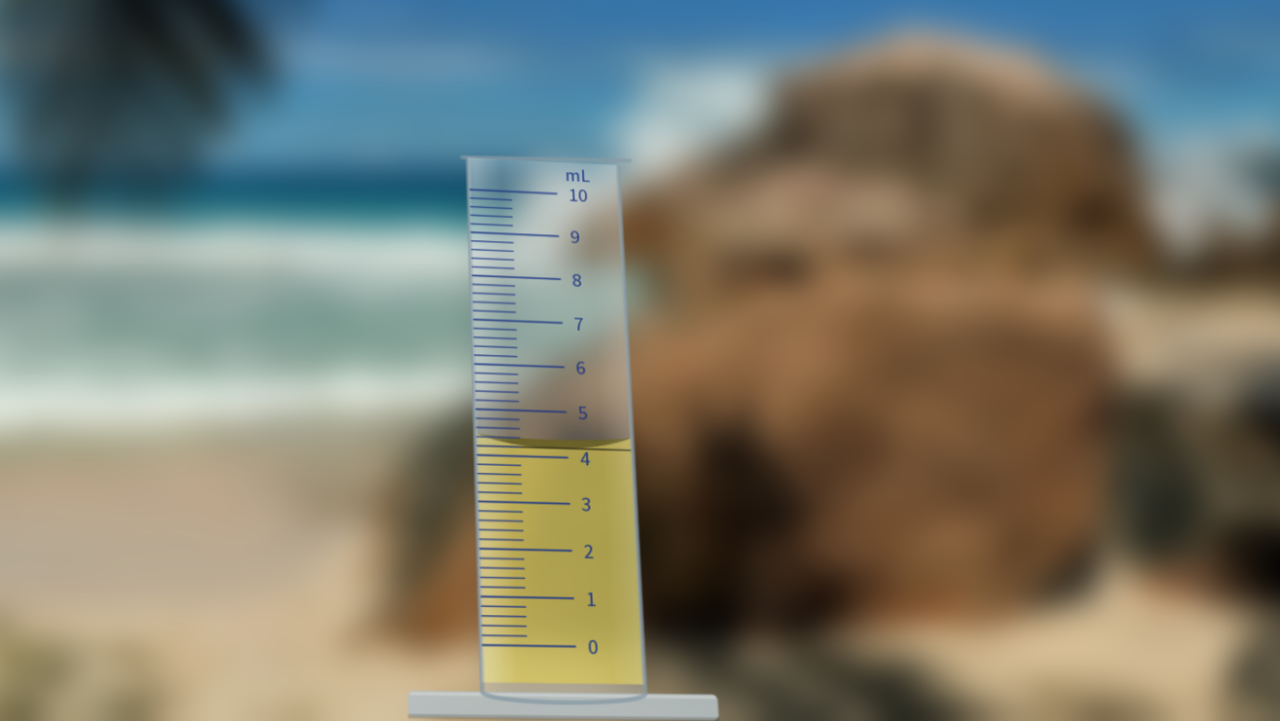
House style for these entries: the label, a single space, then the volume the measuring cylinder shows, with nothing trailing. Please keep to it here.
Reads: 4.2 mL
